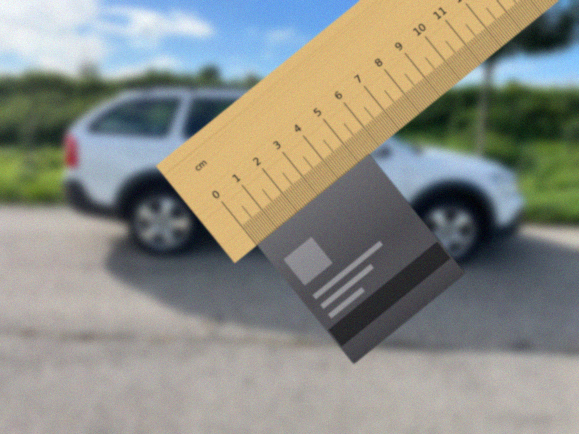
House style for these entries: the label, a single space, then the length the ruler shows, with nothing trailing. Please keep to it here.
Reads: 5.5 cm
